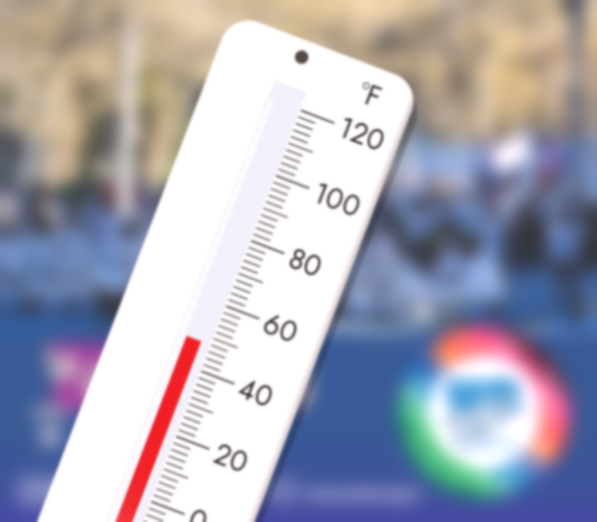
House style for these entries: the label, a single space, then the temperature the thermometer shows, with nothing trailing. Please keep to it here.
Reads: 48 °F
